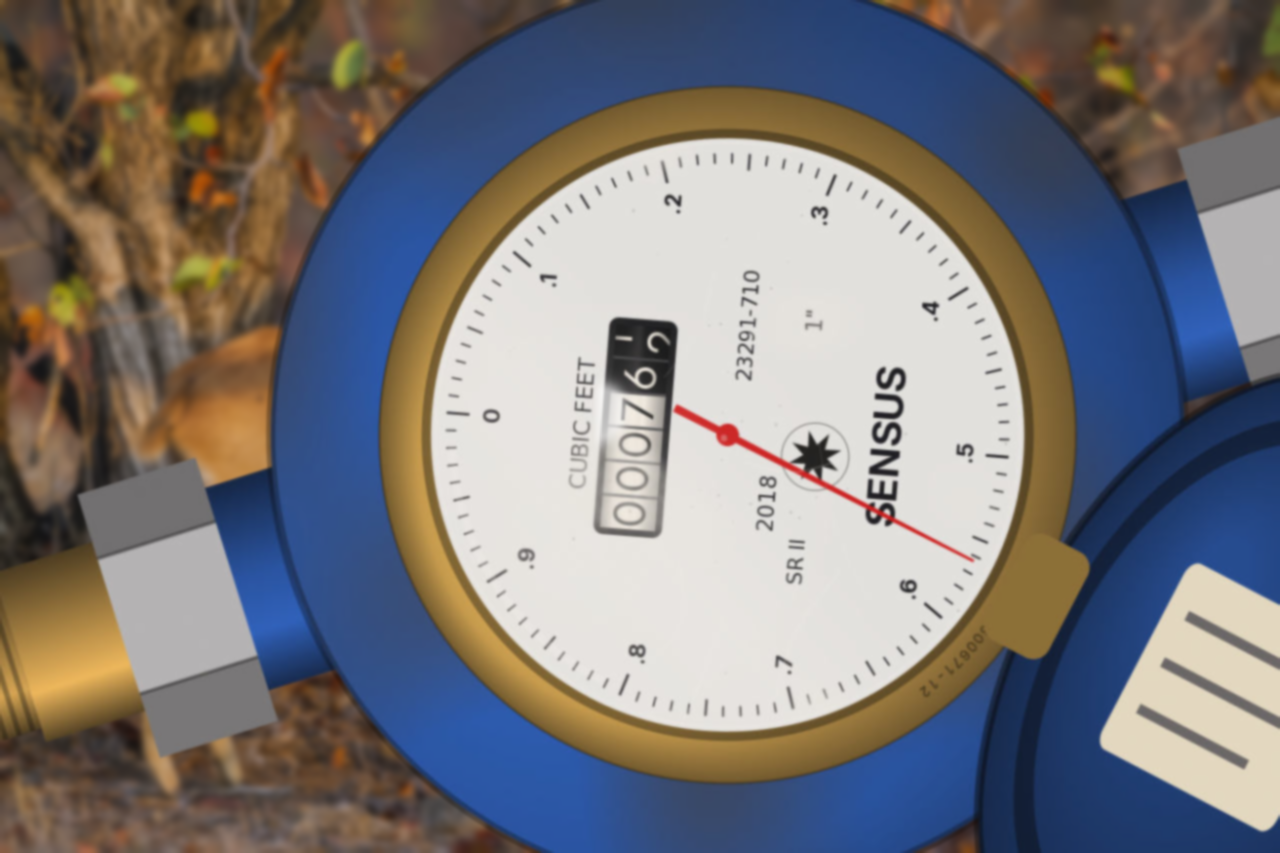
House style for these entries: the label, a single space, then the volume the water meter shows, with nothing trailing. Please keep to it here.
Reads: 761.56 ft³
